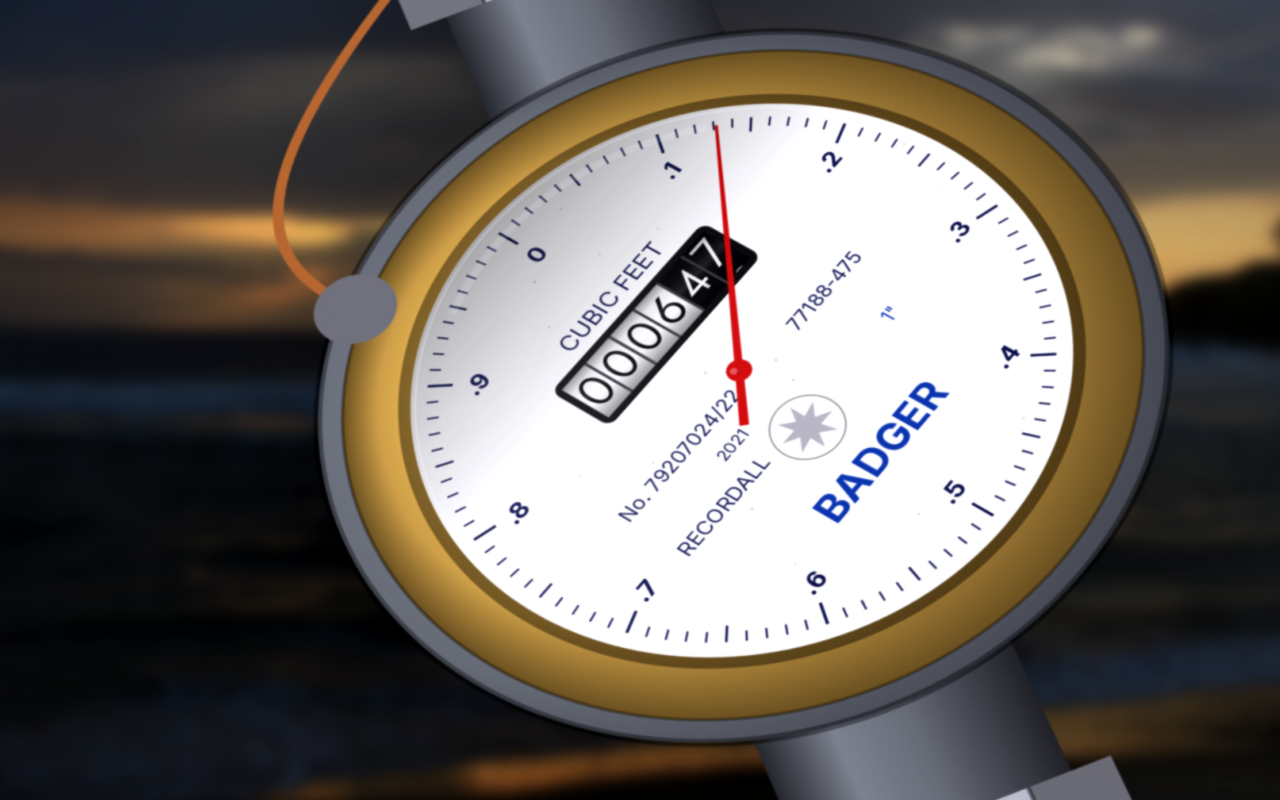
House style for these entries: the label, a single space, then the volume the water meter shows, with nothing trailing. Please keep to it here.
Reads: 647.13 ft³
